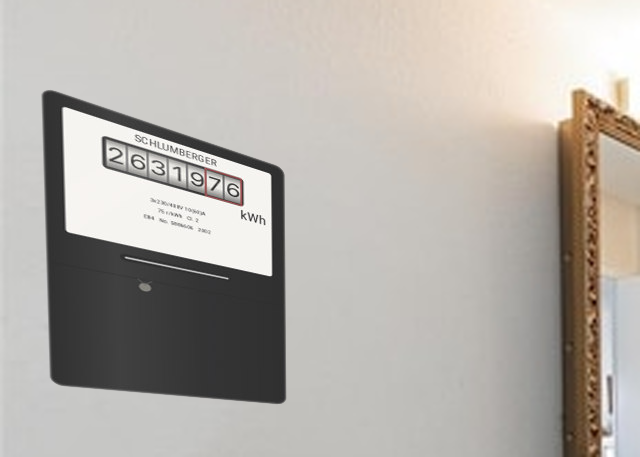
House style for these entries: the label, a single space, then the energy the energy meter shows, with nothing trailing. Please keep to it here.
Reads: 26319.76 kWh
